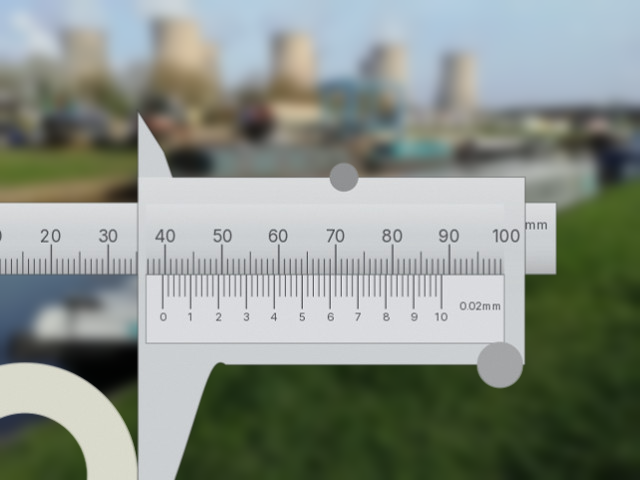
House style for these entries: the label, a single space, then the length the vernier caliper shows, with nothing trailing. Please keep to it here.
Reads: 39.6 mm
